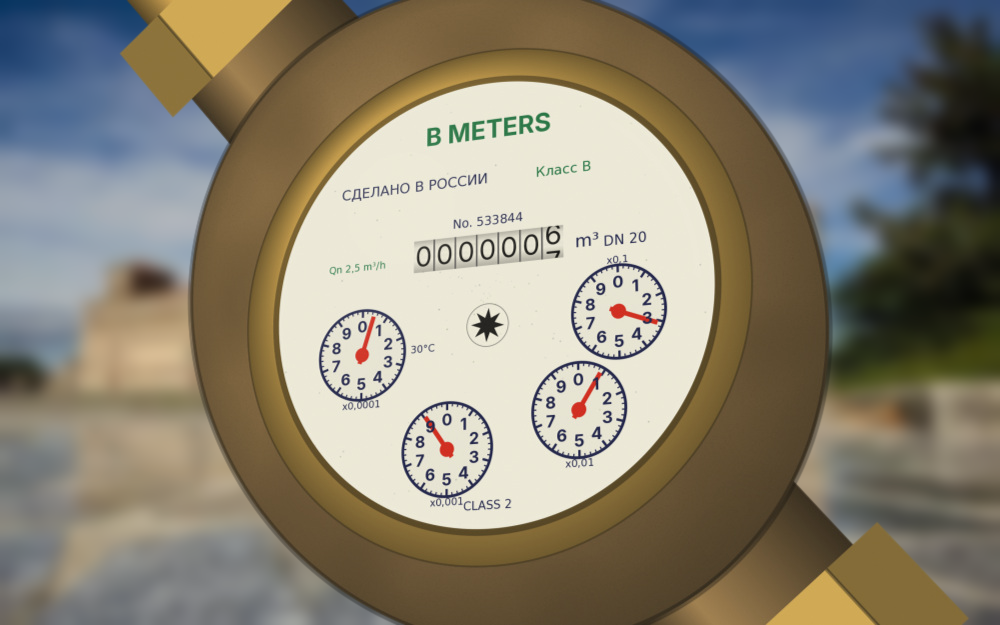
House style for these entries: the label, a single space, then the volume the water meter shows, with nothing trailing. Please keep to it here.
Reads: 6.3090 m³
